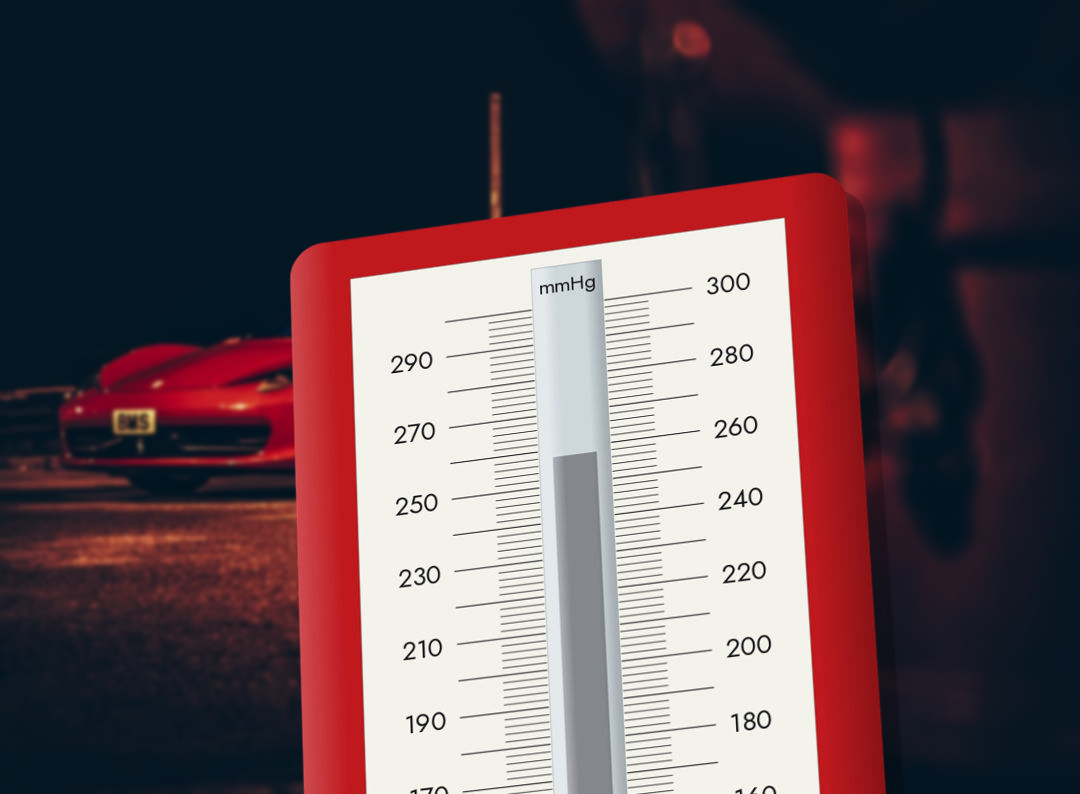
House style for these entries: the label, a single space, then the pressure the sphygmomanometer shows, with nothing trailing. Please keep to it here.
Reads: 258 mmHg
